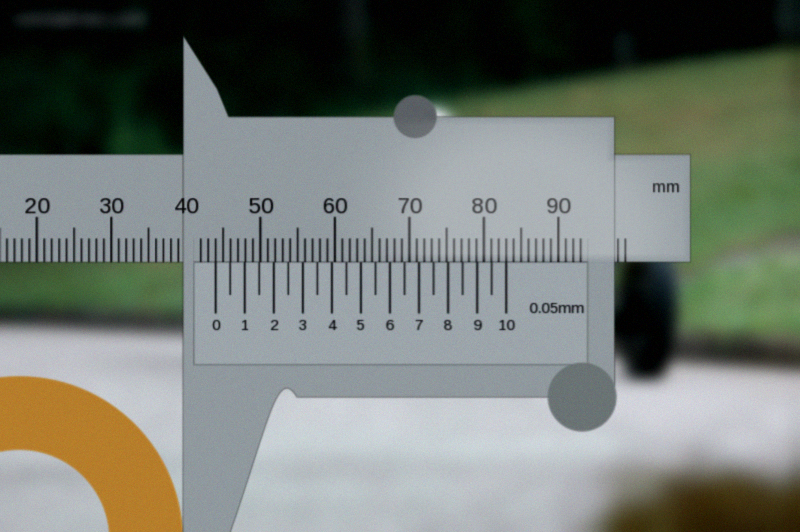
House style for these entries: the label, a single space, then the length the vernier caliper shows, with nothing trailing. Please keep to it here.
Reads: 44.0 mm
